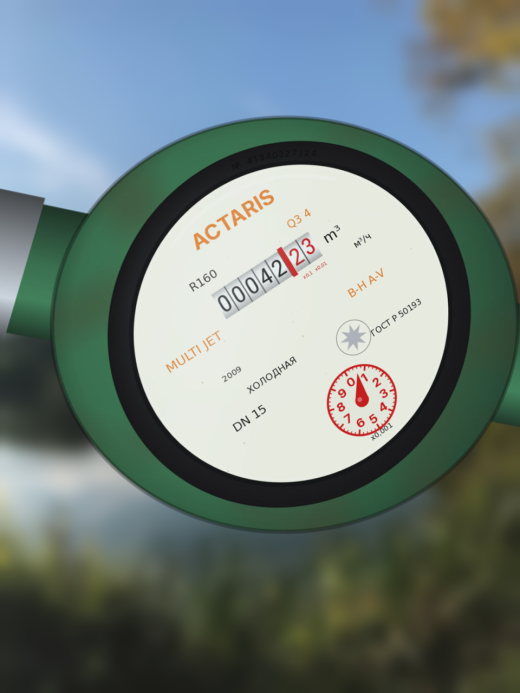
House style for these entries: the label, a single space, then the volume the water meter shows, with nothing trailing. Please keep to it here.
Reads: 42.230 m³
